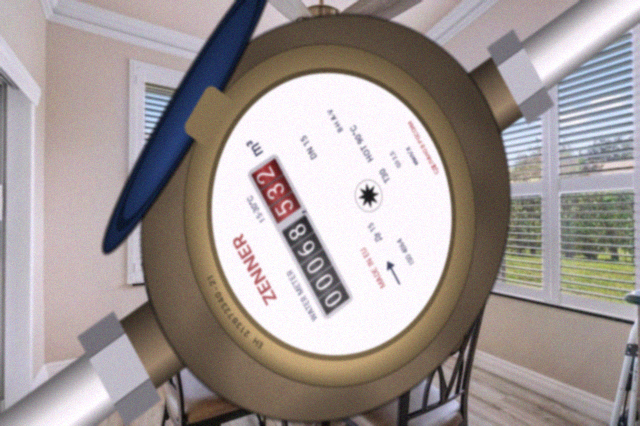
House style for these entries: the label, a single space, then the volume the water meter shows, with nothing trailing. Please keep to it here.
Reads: 68.532 m³
